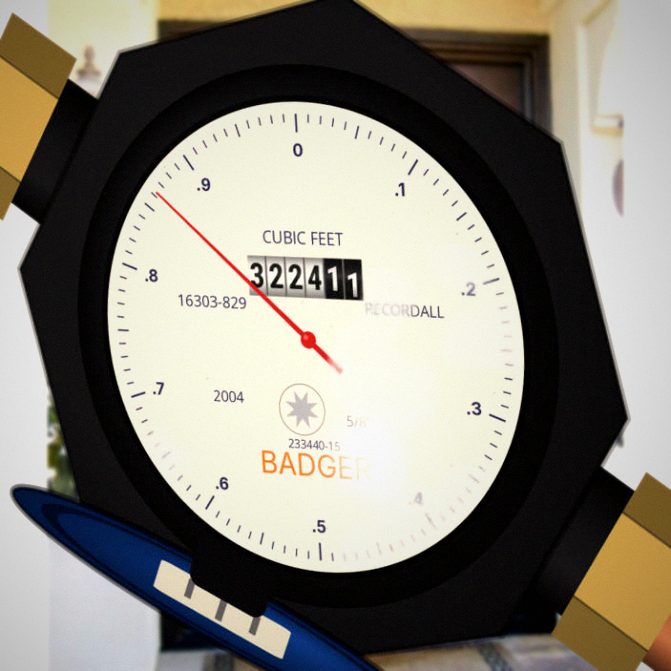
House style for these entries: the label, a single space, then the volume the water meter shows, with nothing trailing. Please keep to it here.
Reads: 322410.86 ft³
